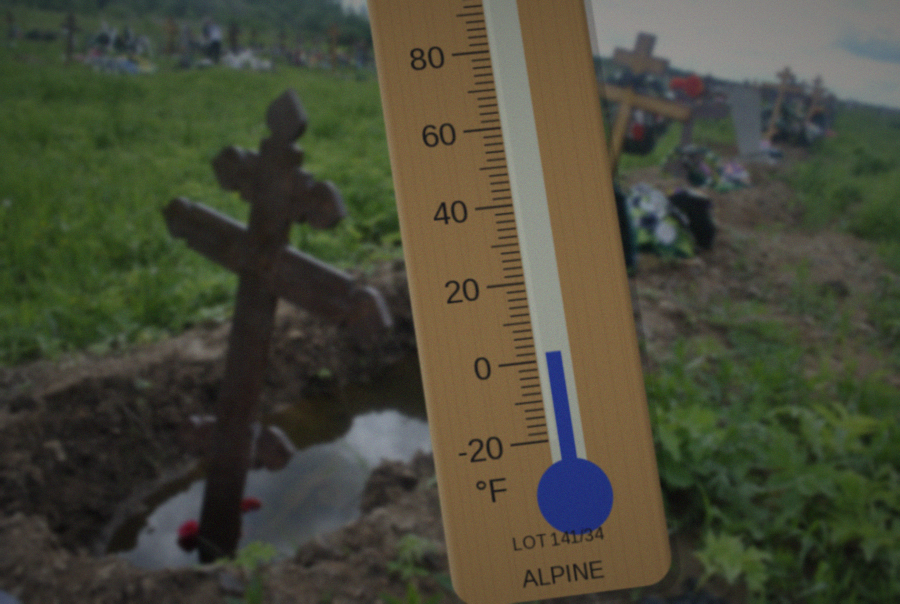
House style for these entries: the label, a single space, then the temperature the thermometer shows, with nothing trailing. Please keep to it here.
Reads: 2 °F
